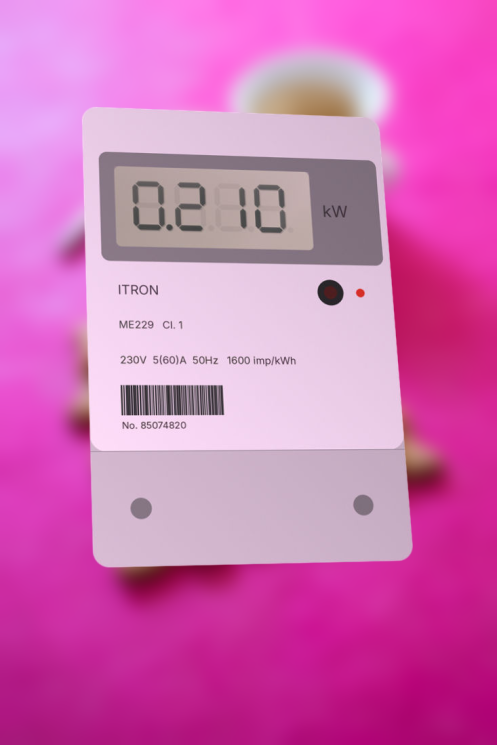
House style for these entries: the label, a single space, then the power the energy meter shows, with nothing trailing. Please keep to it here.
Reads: 0.210 kW
